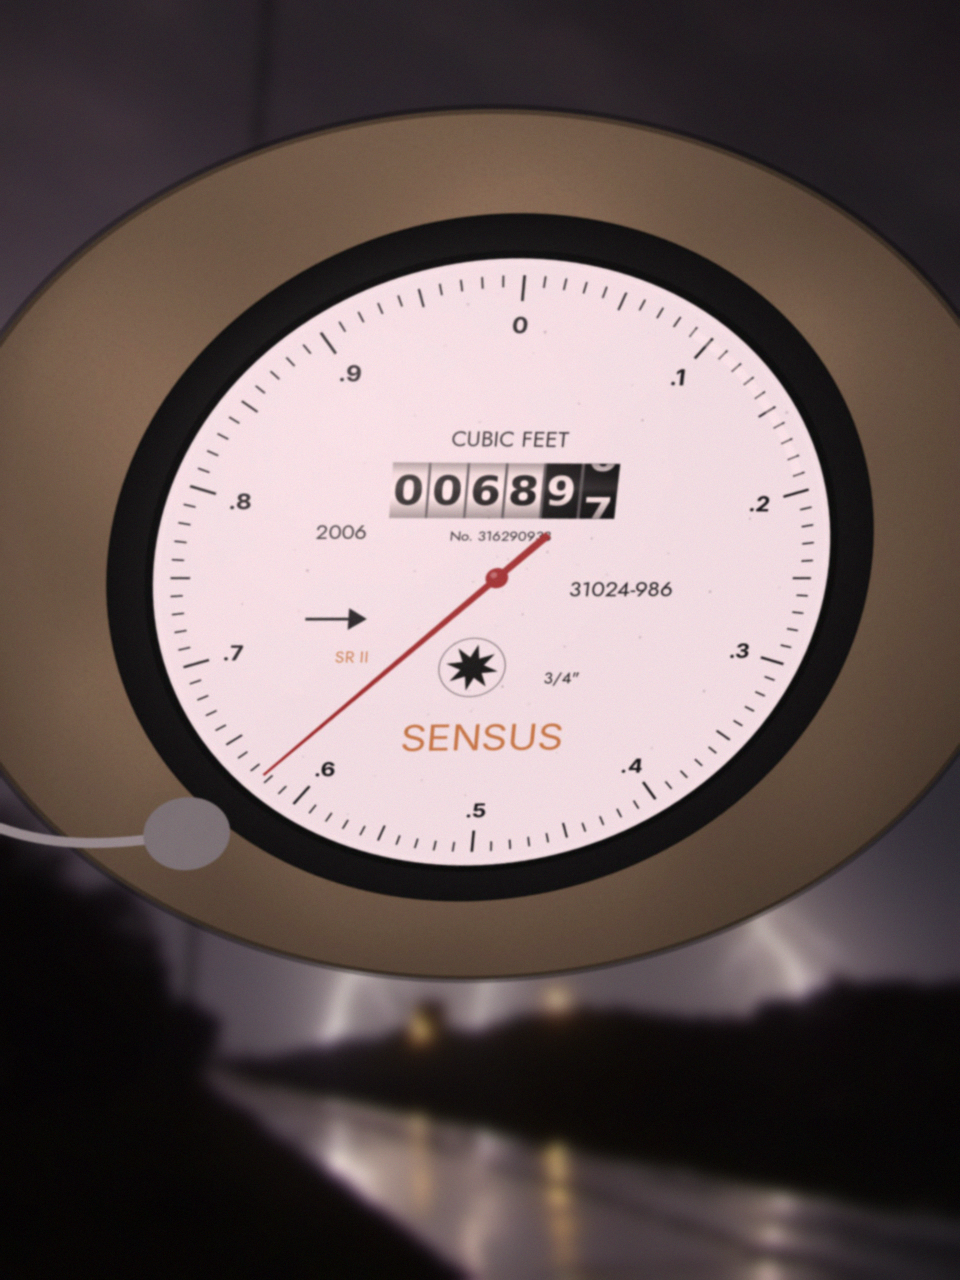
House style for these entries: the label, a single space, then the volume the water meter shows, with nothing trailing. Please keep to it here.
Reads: 6896.62 ft³
